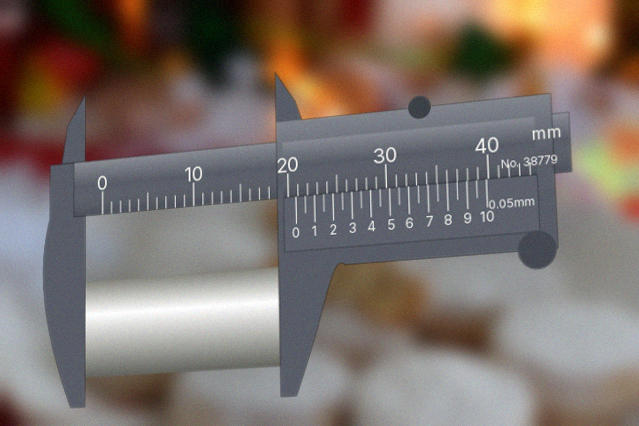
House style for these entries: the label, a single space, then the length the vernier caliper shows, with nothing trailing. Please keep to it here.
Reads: 20.8 mm
